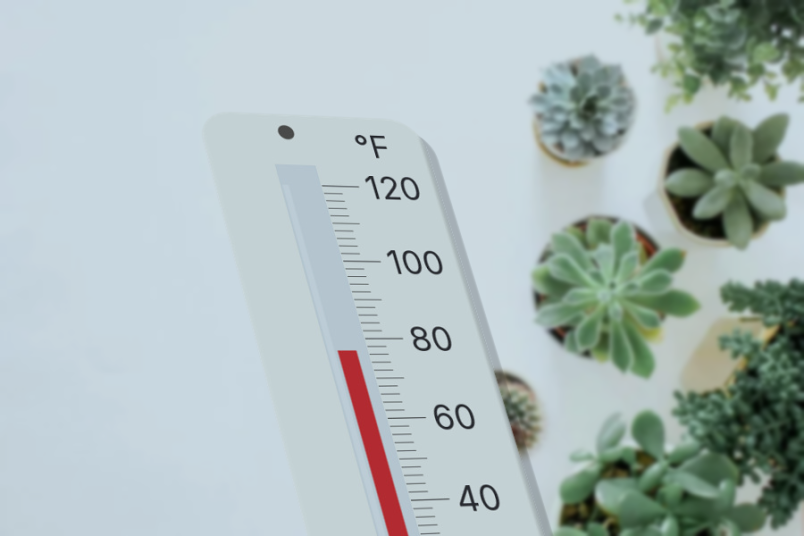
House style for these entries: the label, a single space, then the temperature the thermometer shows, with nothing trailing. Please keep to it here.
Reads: 77 °F
